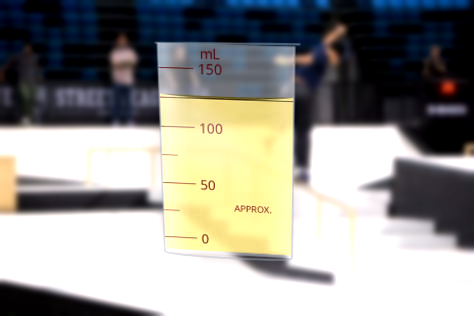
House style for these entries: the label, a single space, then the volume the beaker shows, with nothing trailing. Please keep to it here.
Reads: 125 mL
